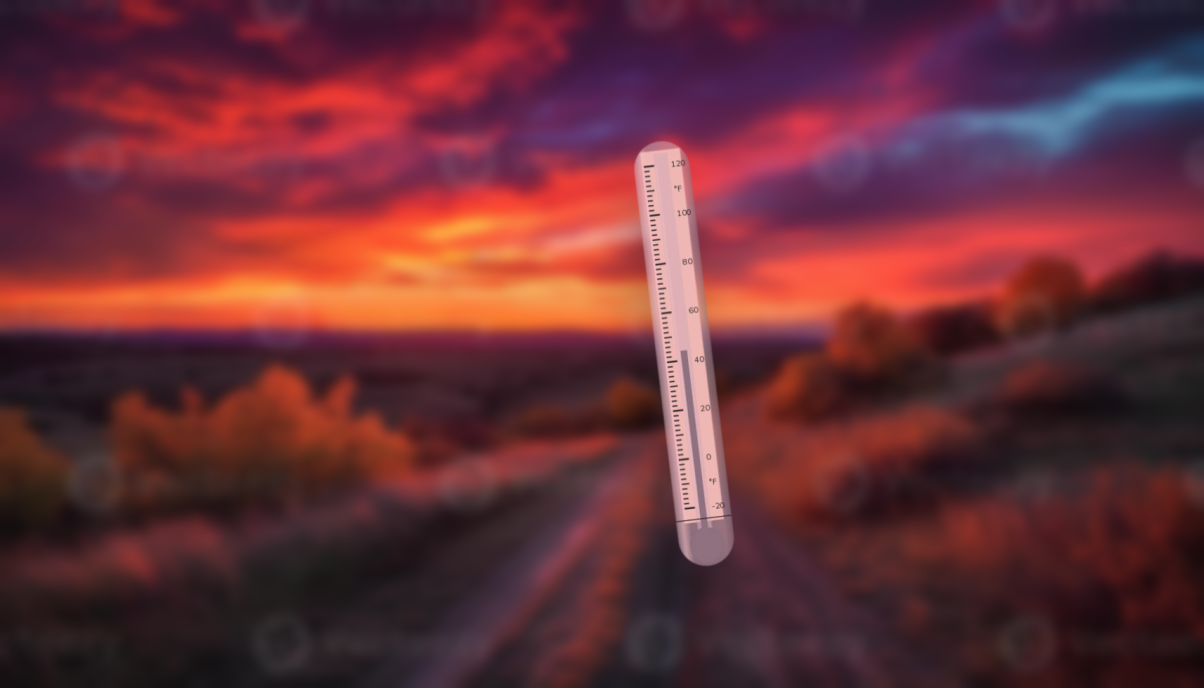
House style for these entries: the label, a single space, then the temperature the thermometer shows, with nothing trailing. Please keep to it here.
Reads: 44 °F
